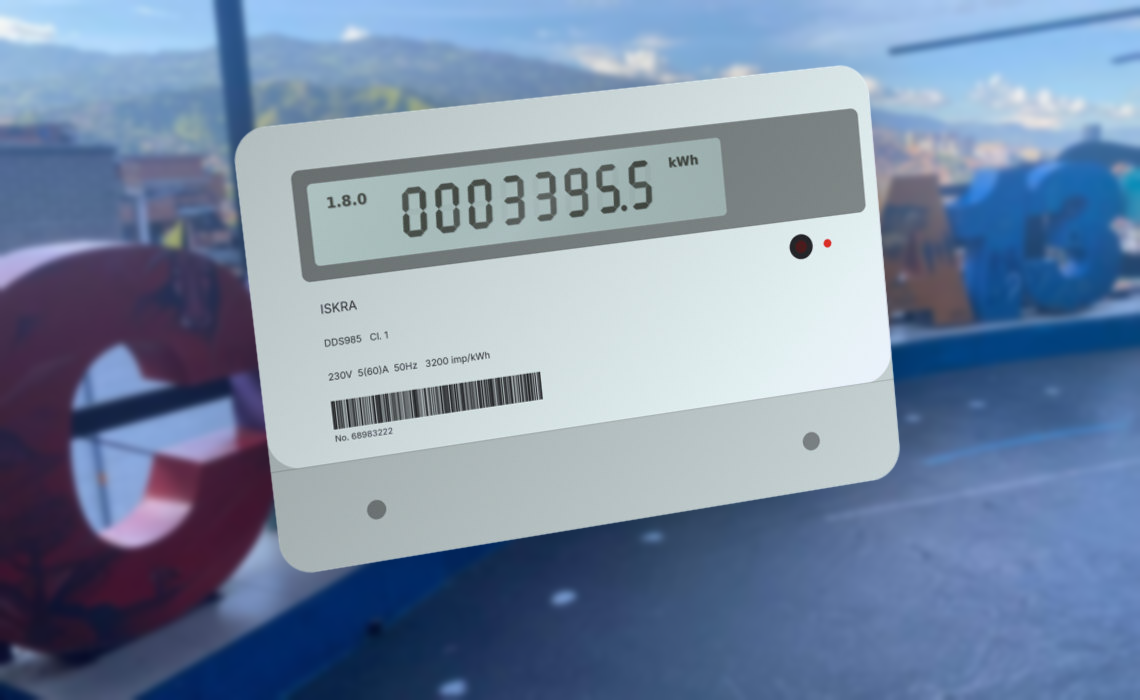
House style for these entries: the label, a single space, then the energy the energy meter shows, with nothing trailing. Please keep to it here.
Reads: 3395.5 kWh
